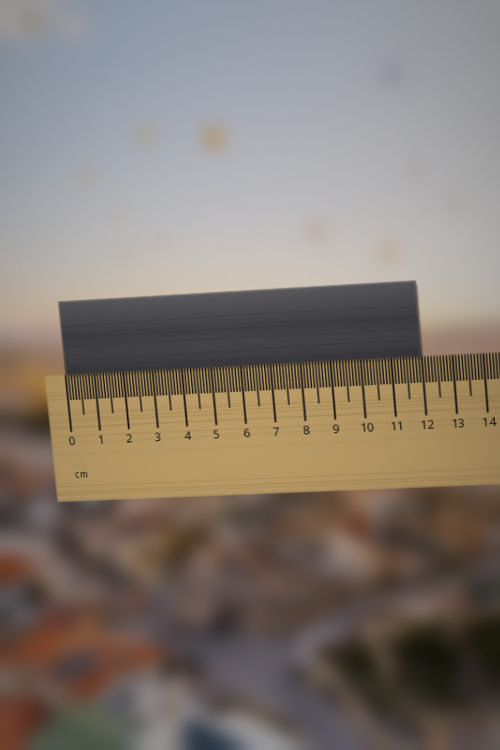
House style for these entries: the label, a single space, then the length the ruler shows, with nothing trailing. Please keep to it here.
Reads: 12 cm
